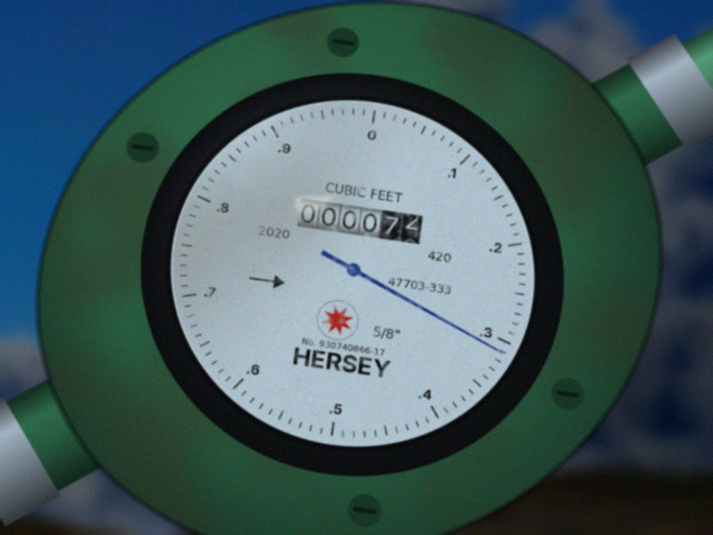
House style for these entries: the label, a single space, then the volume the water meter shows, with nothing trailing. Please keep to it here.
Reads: 72.31 ft³
